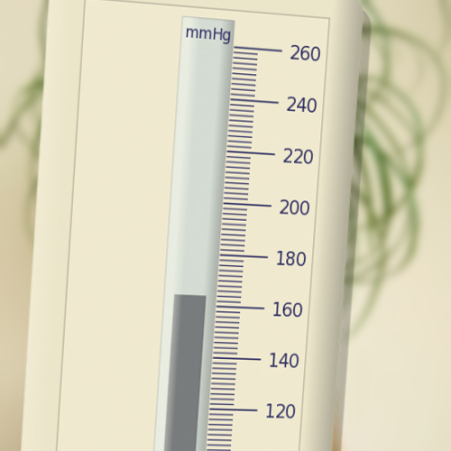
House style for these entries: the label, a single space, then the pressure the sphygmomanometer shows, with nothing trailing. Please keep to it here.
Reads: 164 mmHg
